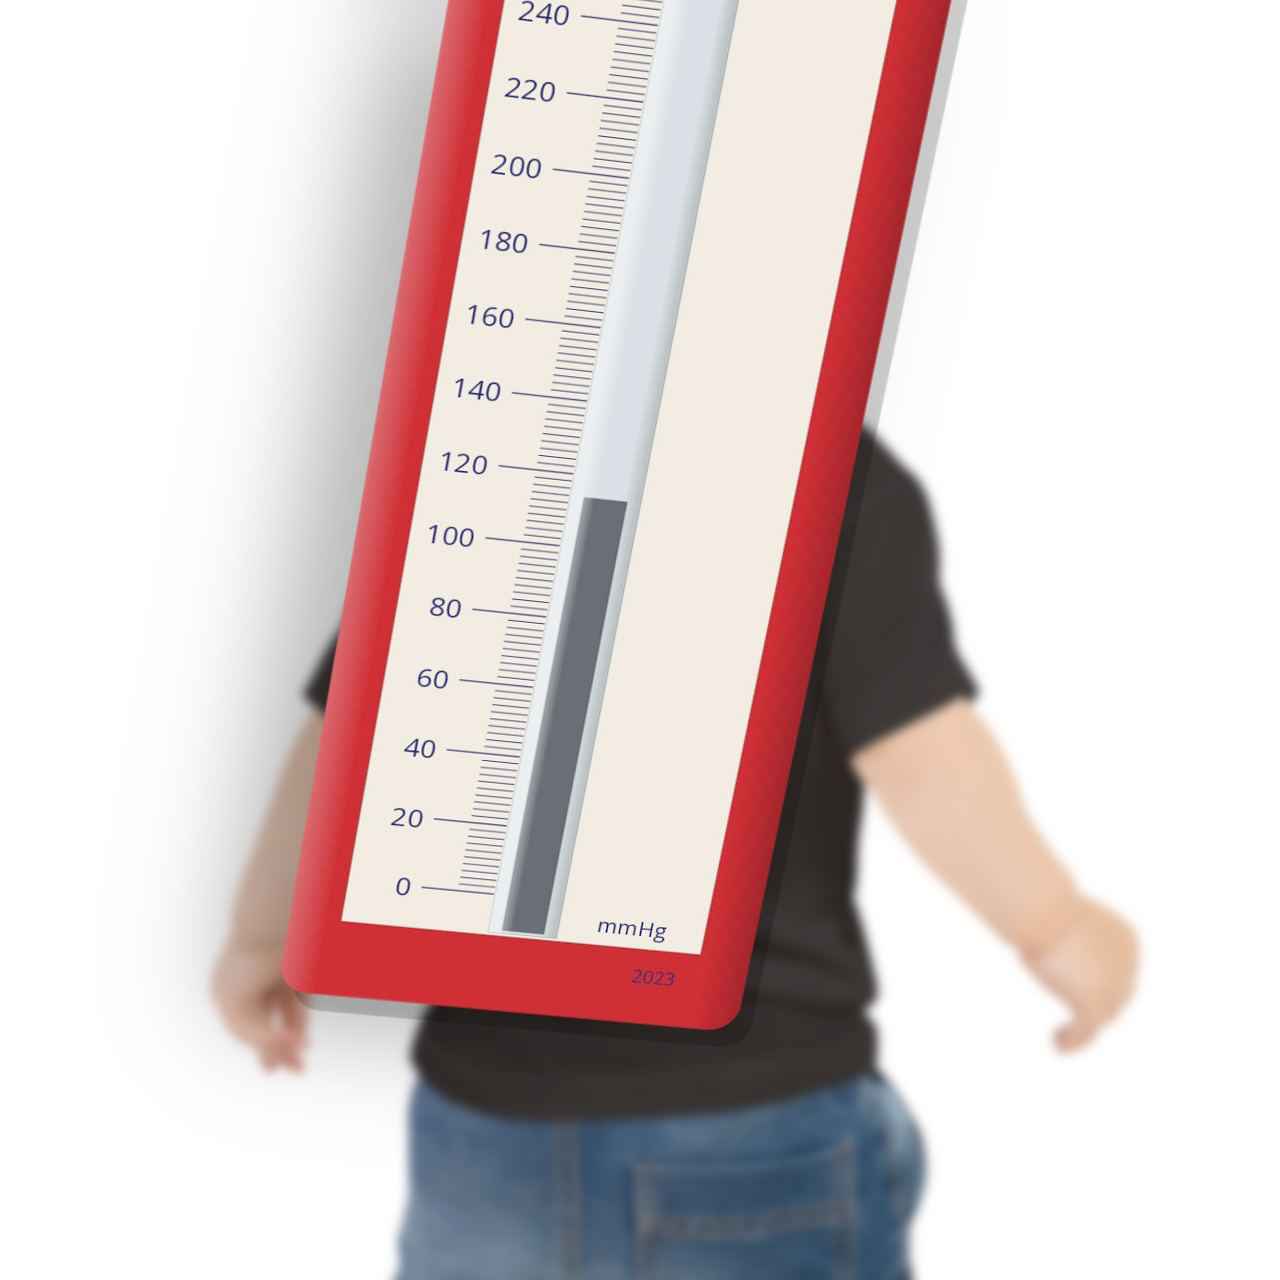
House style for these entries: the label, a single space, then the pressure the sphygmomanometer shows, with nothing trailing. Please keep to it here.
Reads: 114 mmHg
